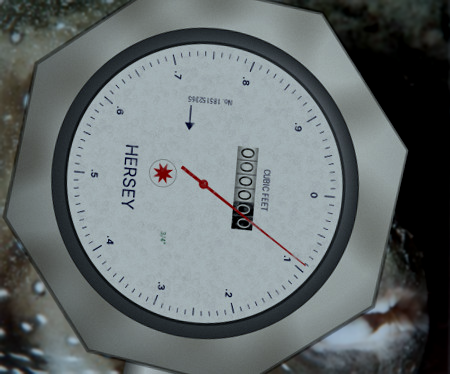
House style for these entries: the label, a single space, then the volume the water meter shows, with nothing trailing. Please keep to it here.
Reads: 0.09 ft³
